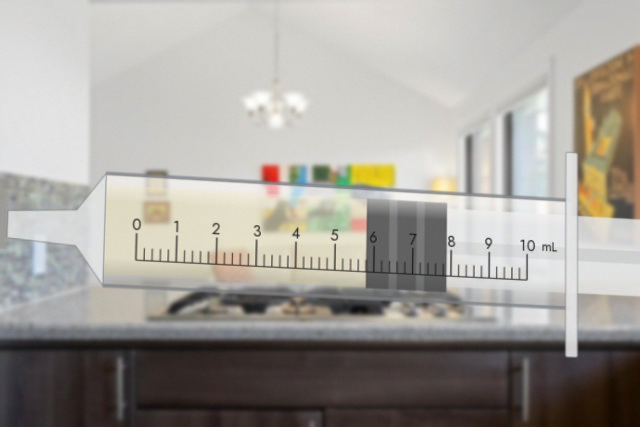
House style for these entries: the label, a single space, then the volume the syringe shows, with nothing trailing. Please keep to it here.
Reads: 5.8 mL
